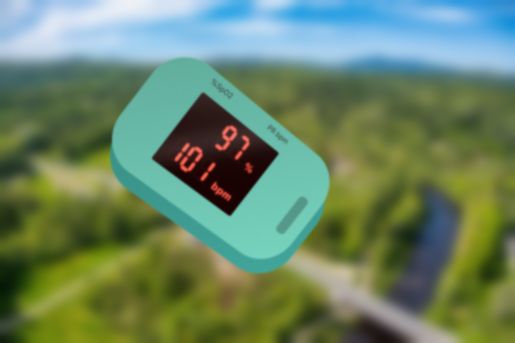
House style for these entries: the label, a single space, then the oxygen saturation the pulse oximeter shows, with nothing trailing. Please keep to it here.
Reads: 97 %
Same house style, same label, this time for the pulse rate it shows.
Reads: 101 bpm
